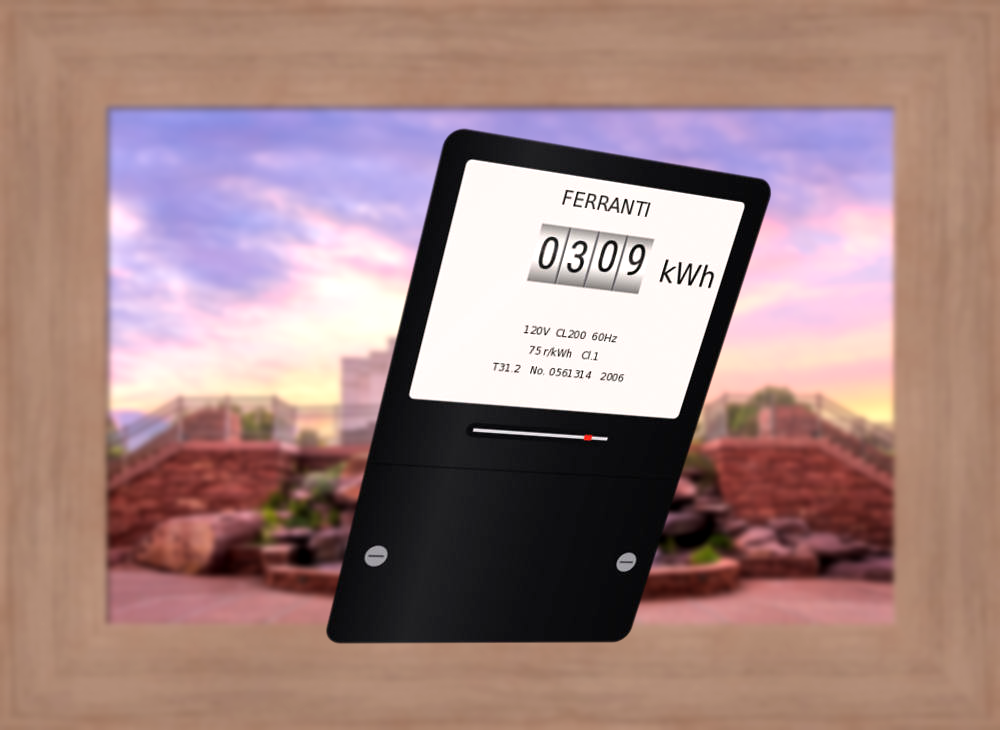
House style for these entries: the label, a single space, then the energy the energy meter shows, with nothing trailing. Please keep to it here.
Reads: 309 kWh
